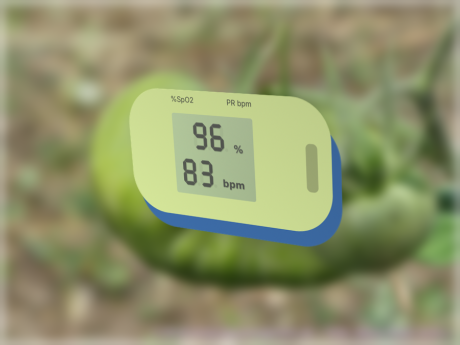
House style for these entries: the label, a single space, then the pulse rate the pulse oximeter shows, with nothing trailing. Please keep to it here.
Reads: 83 bpm
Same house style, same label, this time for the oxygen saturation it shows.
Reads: 96 %
